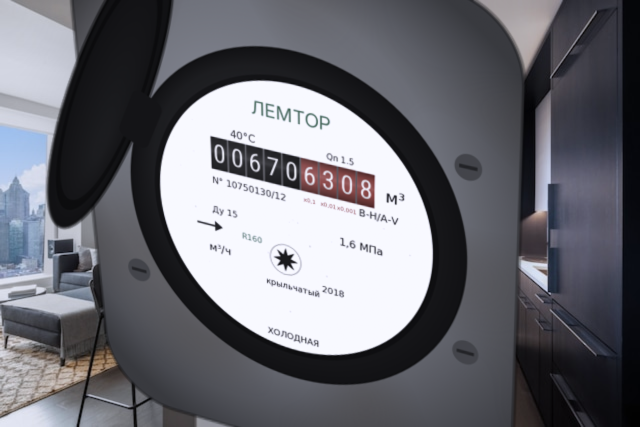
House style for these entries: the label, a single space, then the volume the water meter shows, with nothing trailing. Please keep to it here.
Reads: 670.6308 m³
